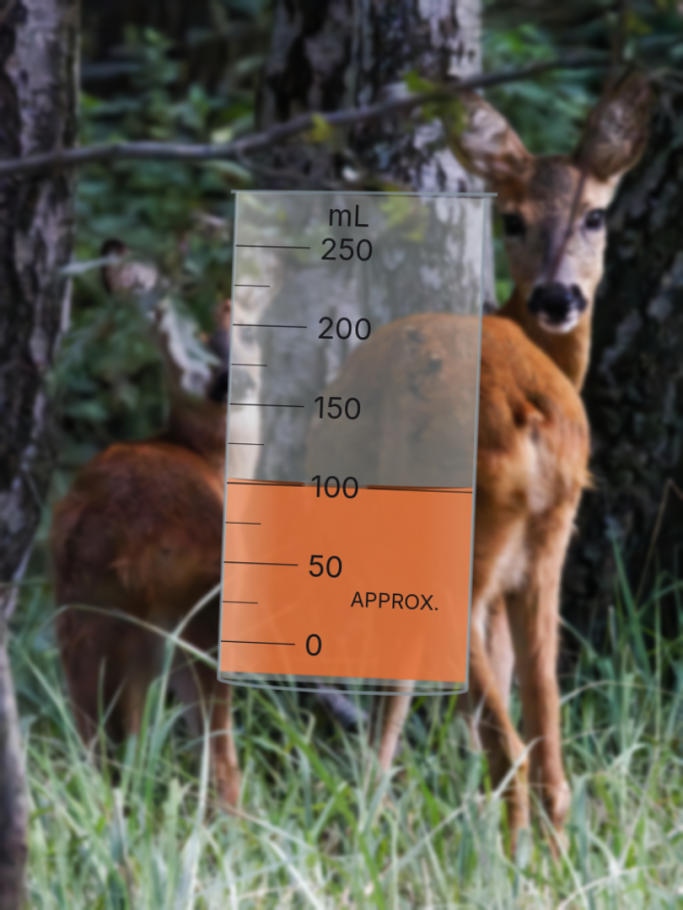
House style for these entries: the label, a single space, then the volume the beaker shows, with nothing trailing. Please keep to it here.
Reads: 100 mL
